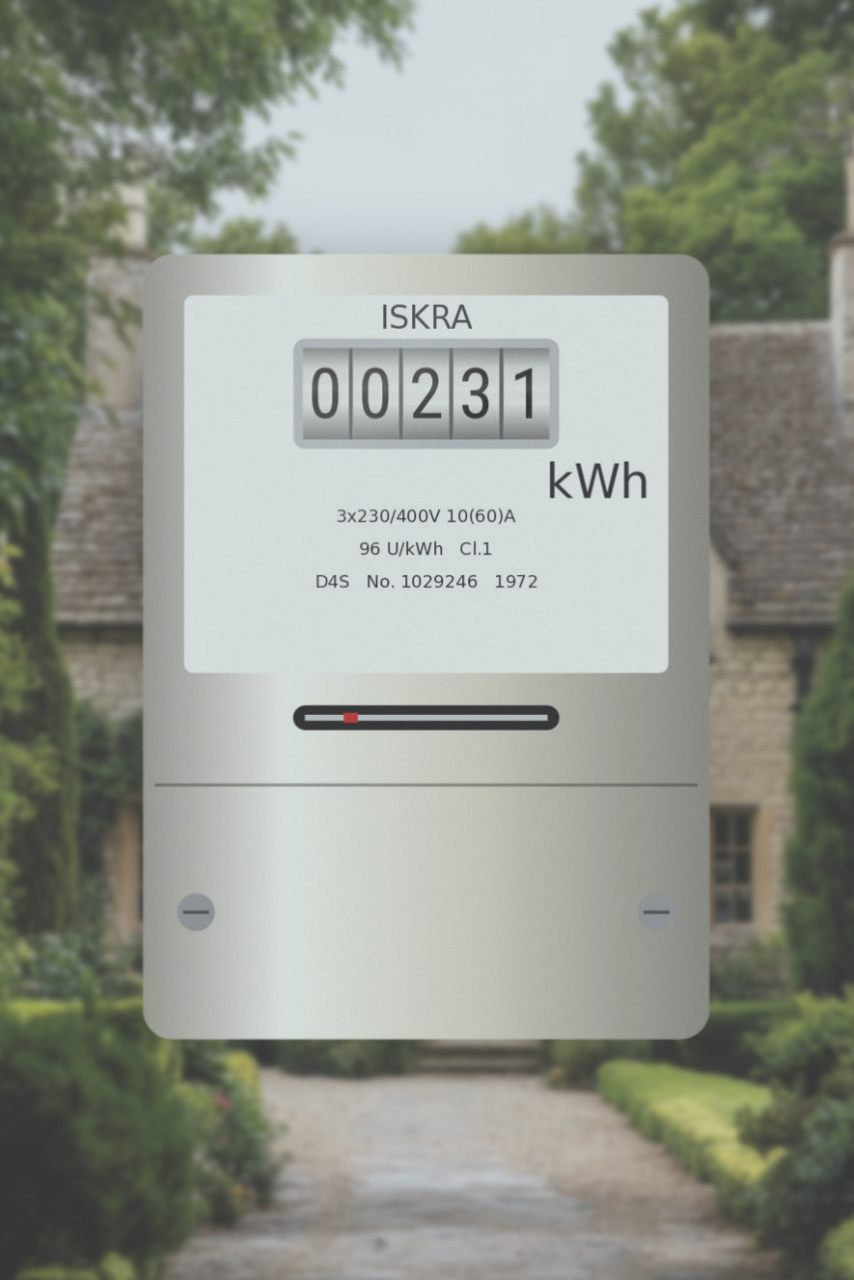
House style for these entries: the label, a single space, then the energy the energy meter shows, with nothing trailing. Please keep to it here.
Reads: 231 kWh
